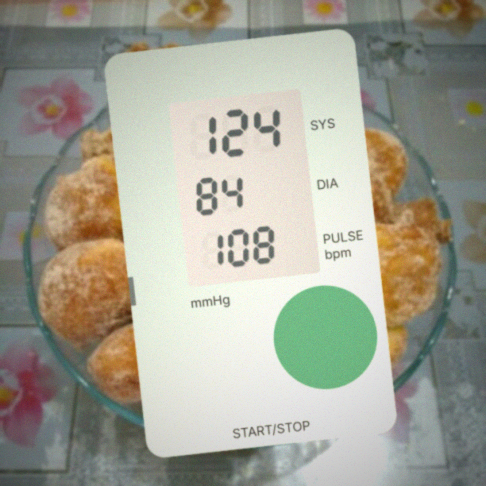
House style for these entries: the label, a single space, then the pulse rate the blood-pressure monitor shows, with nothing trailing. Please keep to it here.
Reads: 108 bpm
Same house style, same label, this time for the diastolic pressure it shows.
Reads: 84 mmHg
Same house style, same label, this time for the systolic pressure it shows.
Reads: 124 mmHg
